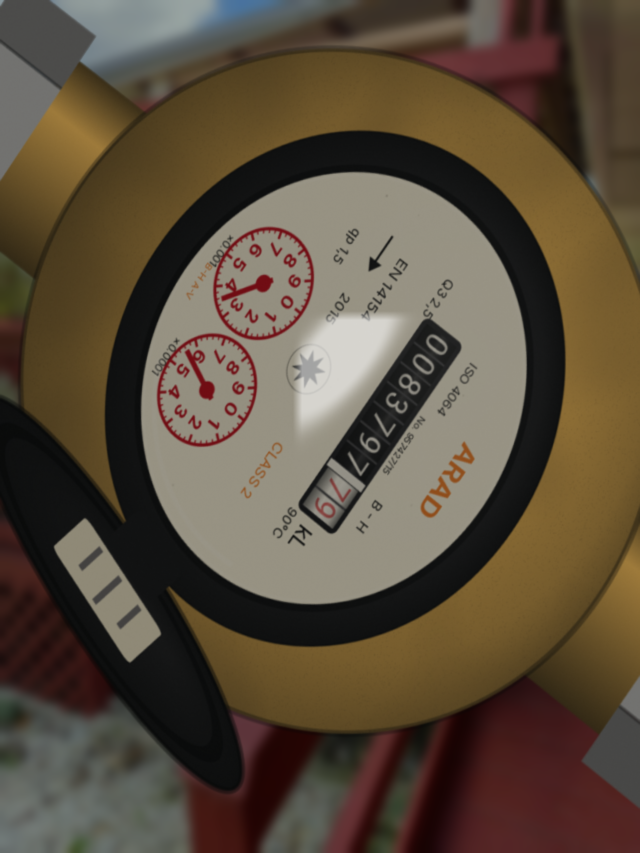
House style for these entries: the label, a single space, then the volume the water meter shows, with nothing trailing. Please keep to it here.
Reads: 83797.7935 kL
